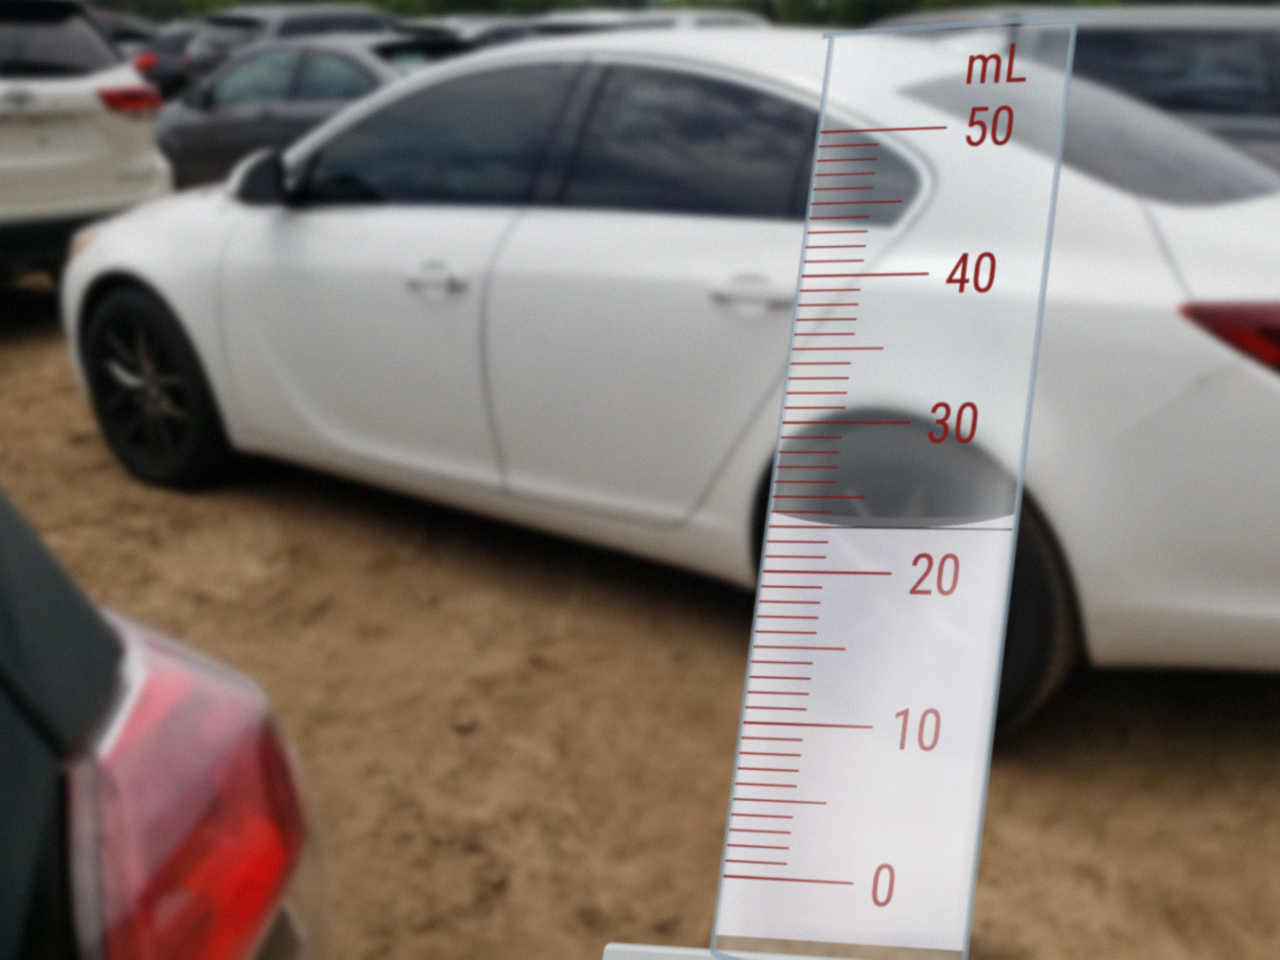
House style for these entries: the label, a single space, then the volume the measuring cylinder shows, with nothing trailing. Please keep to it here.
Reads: 23 mL
